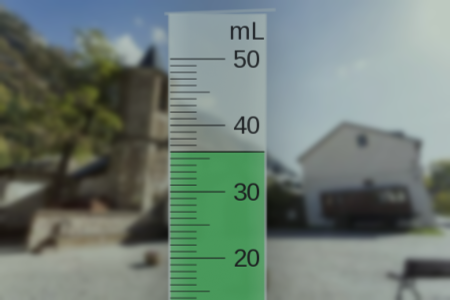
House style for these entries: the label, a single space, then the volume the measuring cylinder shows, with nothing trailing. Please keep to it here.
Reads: 36 mL
